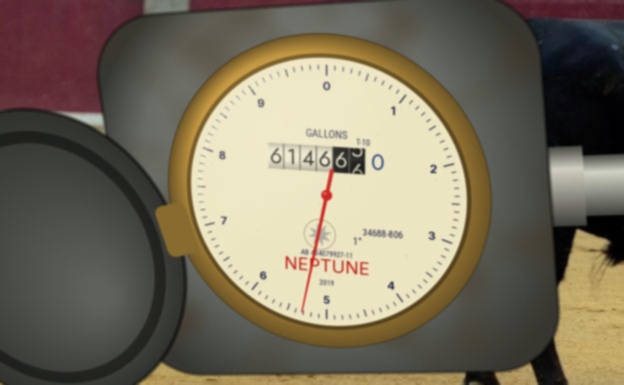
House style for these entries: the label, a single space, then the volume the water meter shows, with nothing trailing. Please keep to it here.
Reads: 6146655.3 gal
